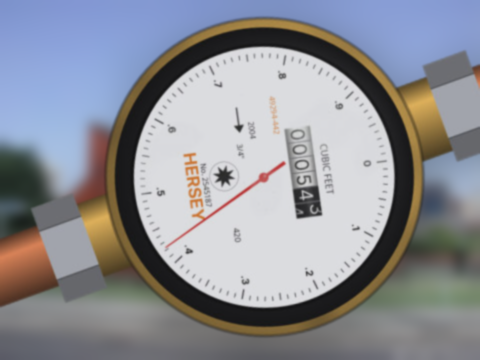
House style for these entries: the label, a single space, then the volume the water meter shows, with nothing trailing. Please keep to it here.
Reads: 543.42 ft³
